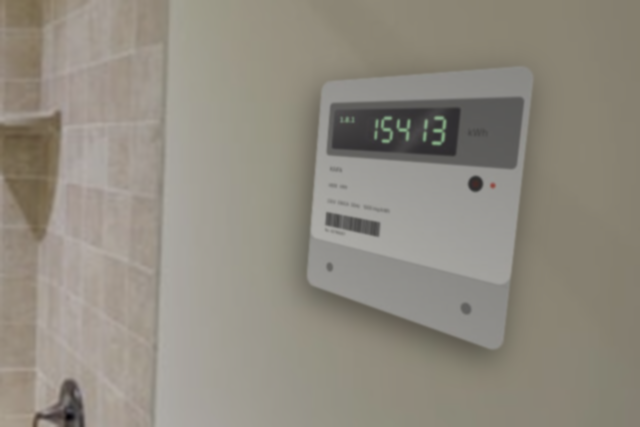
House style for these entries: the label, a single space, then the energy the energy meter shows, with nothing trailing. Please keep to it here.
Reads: 15413 kWh
